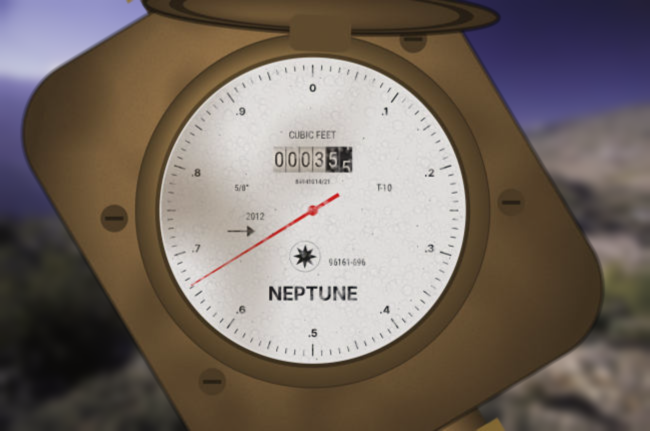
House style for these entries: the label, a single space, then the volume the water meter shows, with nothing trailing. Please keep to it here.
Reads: 354.66 ft³
